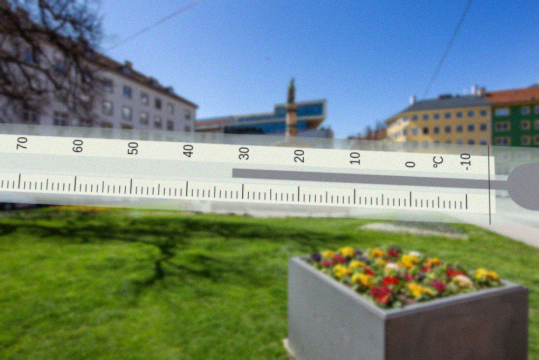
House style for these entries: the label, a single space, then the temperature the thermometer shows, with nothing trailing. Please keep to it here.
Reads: 32 °C
